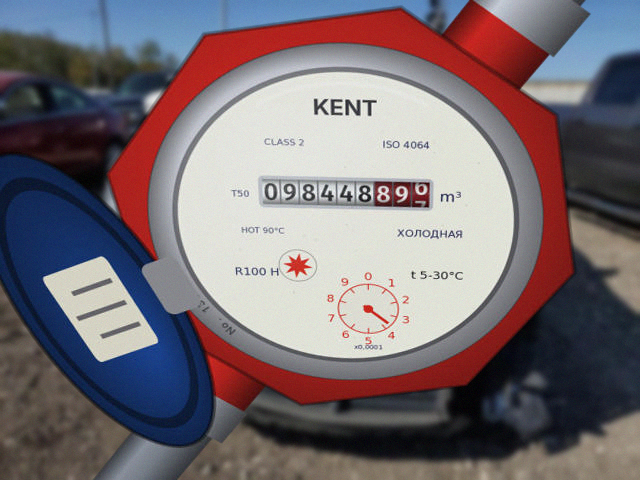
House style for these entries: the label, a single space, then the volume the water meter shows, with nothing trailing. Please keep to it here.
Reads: 98448.8963 m³
